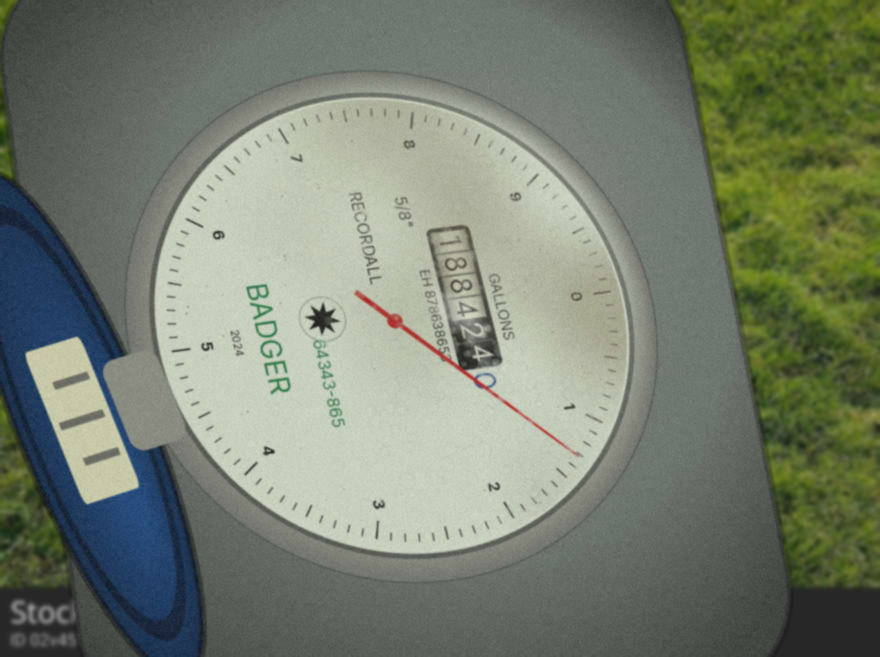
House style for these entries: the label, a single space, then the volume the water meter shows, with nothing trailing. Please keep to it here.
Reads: 1884241.3 gal
